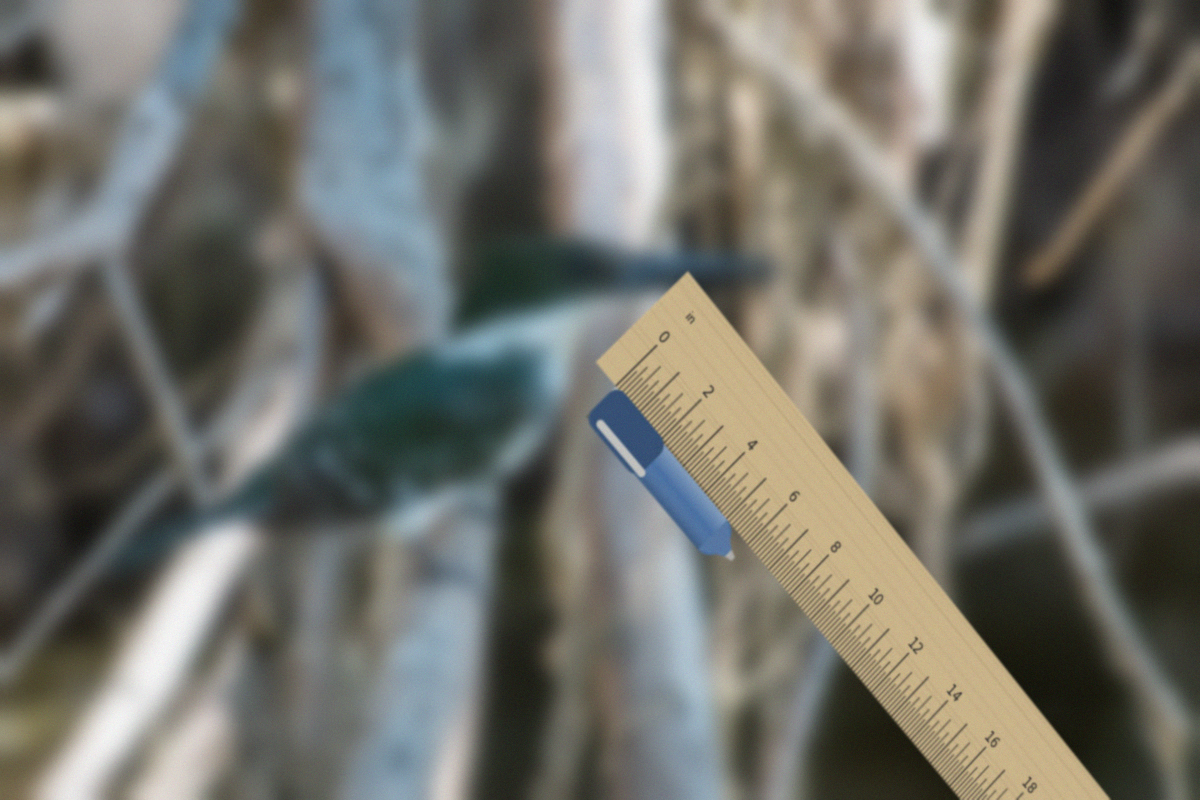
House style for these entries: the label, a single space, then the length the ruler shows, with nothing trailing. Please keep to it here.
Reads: 6 in
